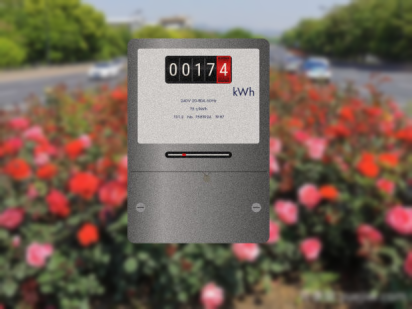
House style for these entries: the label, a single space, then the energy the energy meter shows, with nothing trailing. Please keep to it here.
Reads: 17.4 kWh
